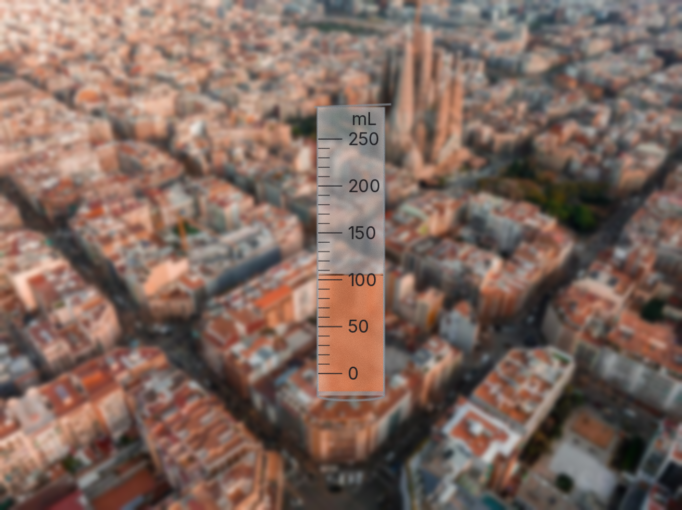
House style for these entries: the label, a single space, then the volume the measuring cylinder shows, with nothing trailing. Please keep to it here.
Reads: 105 mL
